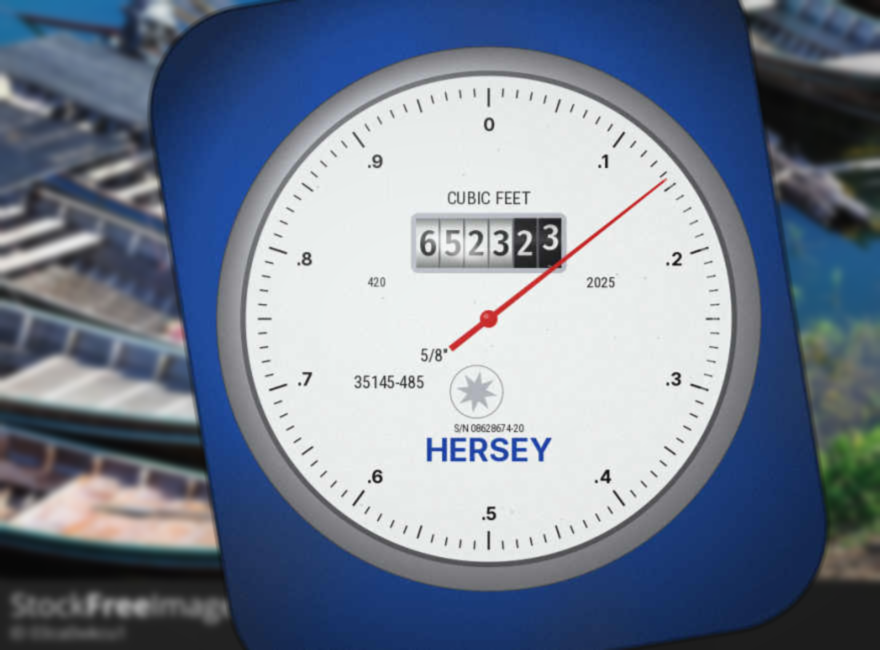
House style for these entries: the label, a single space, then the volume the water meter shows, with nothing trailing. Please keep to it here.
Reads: 652323.14 ft³
